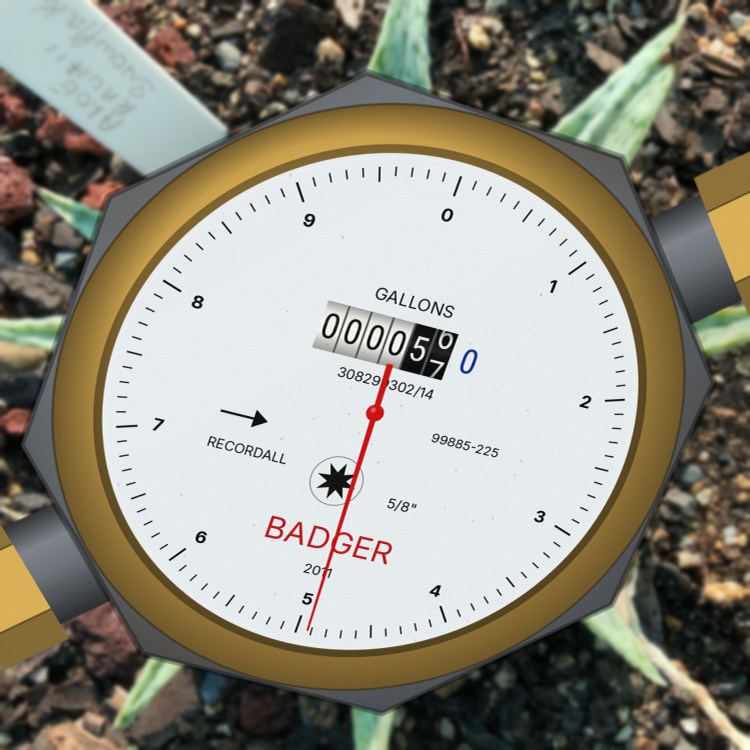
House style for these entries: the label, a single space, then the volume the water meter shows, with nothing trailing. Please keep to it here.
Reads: 564.9 gal
